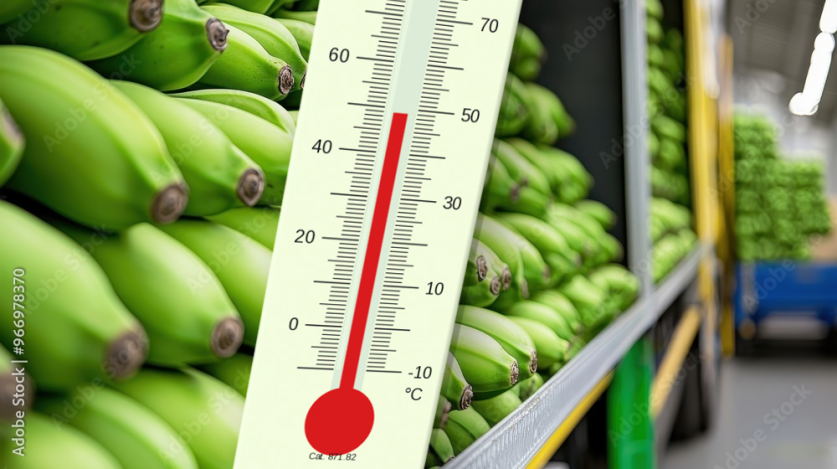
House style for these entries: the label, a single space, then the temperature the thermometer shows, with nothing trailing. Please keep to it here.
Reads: 49 °C
